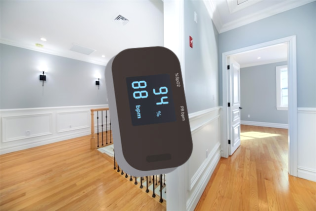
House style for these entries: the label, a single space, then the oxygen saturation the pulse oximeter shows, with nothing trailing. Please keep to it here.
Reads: 94 %
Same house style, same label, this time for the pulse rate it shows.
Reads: 88 bpm
